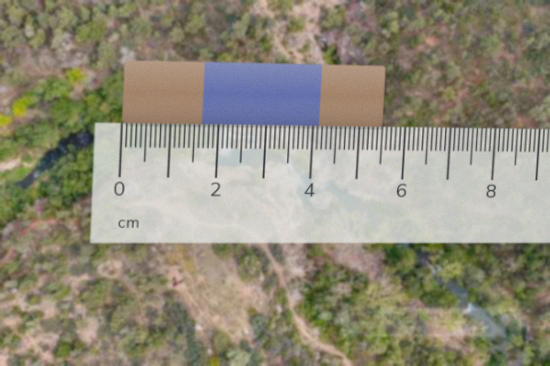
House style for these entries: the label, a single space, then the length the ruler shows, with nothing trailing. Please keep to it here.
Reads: 5.5 cm
